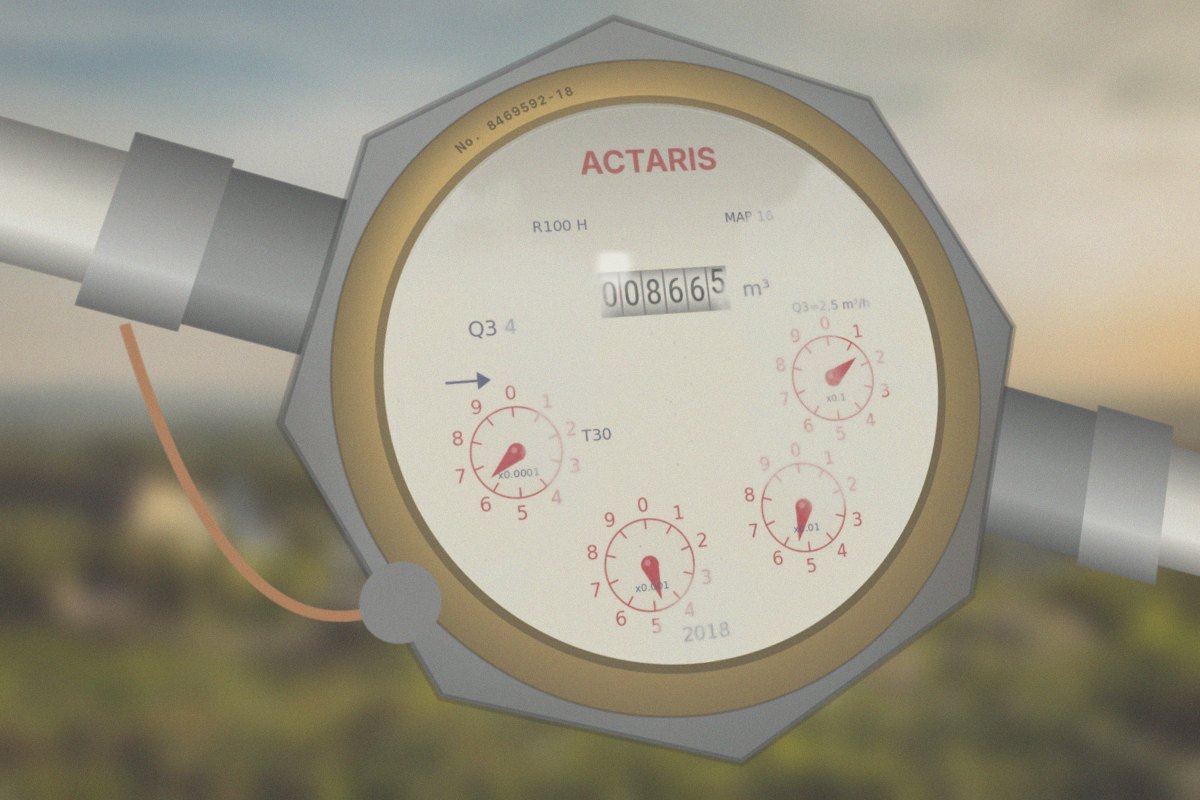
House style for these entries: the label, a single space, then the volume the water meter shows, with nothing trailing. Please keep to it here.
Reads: 8665.1546 m³
